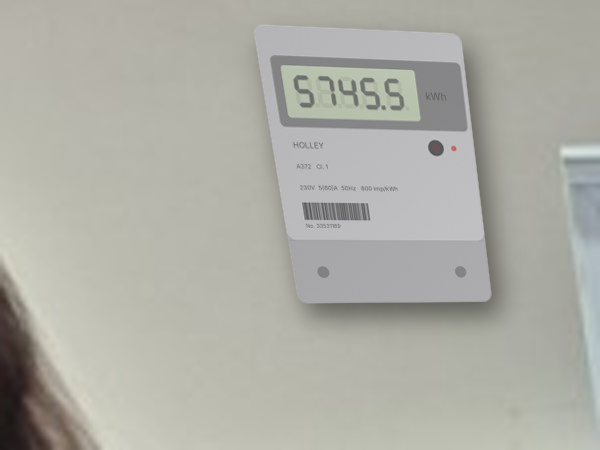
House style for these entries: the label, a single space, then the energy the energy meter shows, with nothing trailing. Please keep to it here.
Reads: 5745.5 kWh
